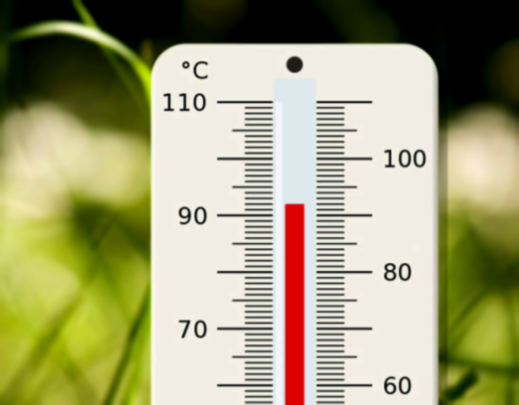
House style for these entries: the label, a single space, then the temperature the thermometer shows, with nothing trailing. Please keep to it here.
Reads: 92 °C
